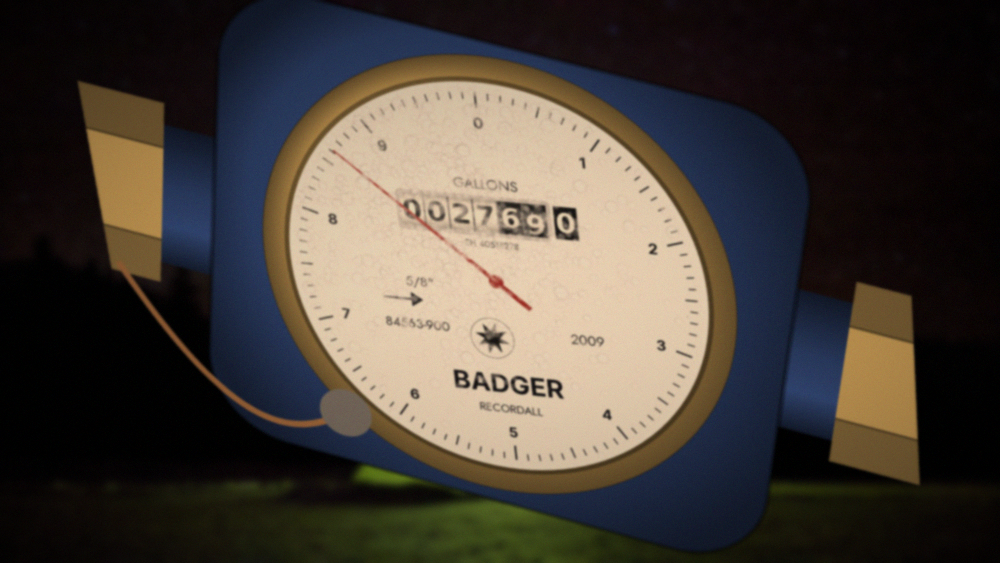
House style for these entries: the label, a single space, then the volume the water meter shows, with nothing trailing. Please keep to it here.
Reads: 27688.6 gal
